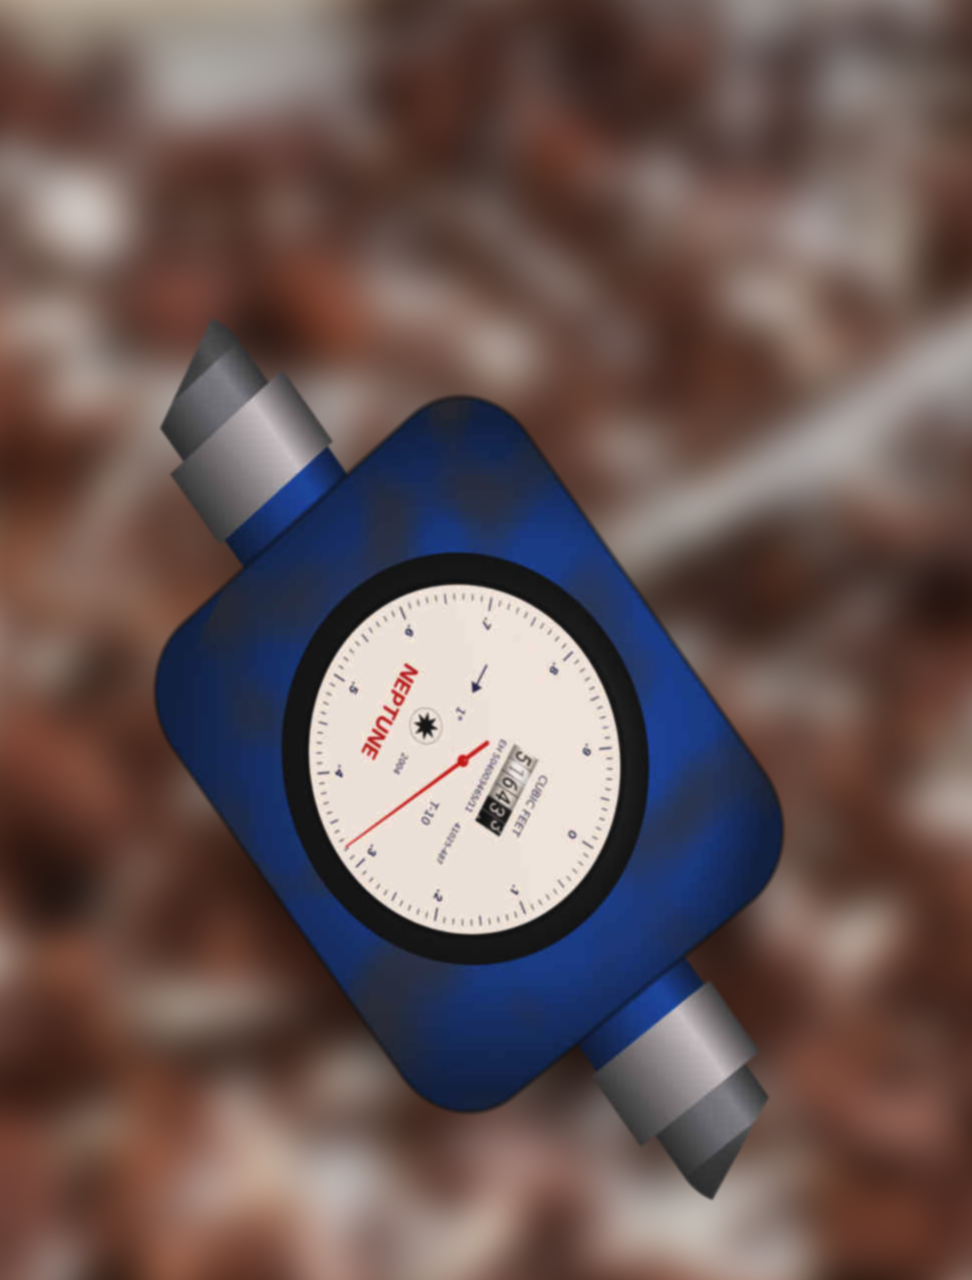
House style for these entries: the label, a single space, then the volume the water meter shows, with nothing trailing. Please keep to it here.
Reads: 516433.32 ft³
